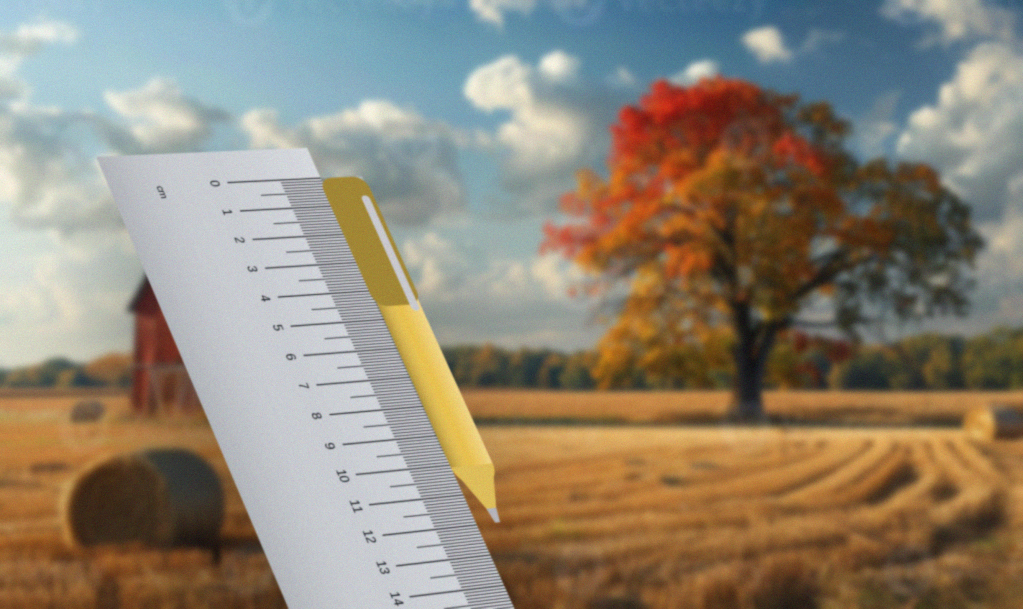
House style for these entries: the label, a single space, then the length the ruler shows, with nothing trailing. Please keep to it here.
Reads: 12 cm
